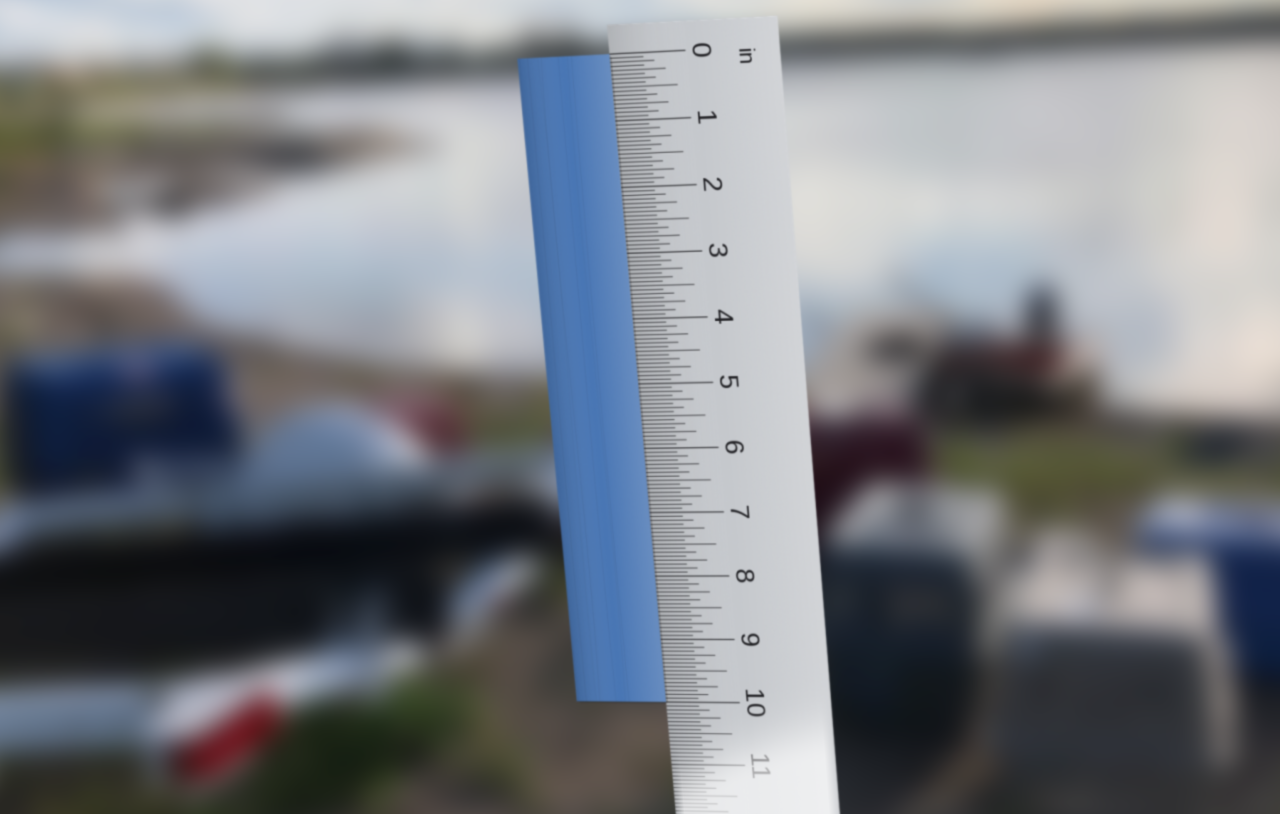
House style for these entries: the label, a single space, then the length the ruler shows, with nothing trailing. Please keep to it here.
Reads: 10 in
